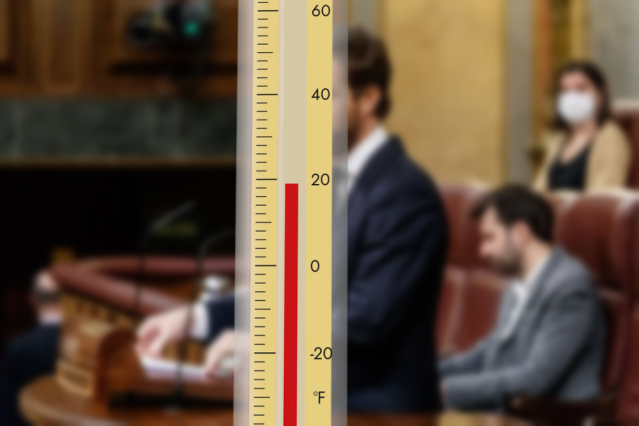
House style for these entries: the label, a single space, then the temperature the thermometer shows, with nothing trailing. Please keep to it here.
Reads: 19 °F
